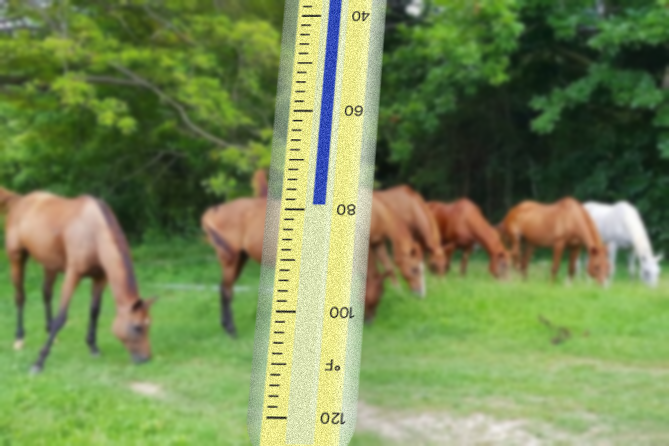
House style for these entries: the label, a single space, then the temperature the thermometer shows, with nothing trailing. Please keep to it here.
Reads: 79 °F
